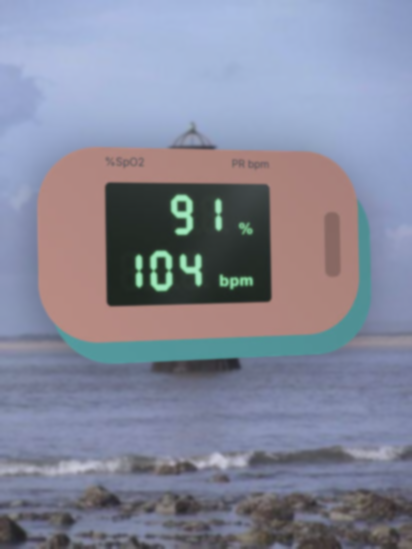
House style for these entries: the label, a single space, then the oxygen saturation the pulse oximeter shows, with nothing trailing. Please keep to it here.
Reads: 91 %
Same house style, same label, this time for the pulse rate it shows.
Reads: 104 bpm
